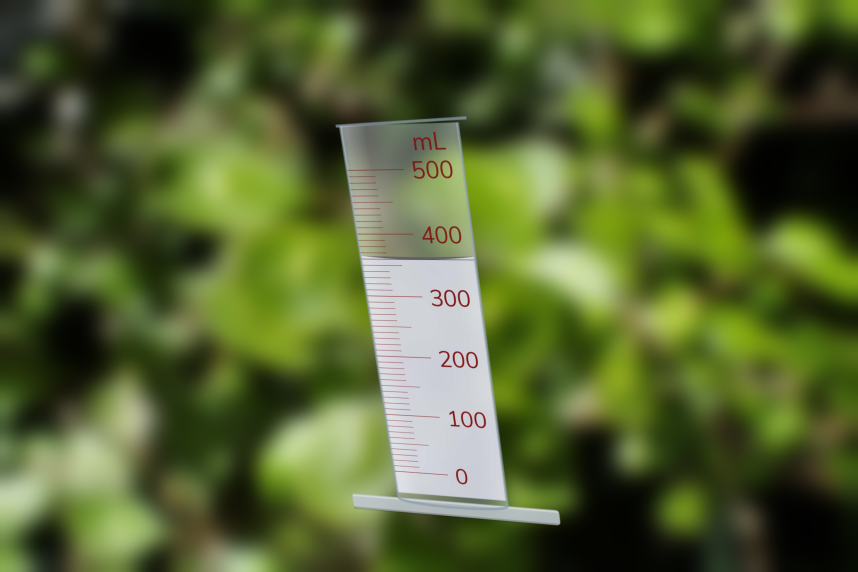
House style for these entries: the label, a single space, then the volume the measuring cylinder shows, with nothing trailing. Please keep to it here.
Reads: 360 mL
